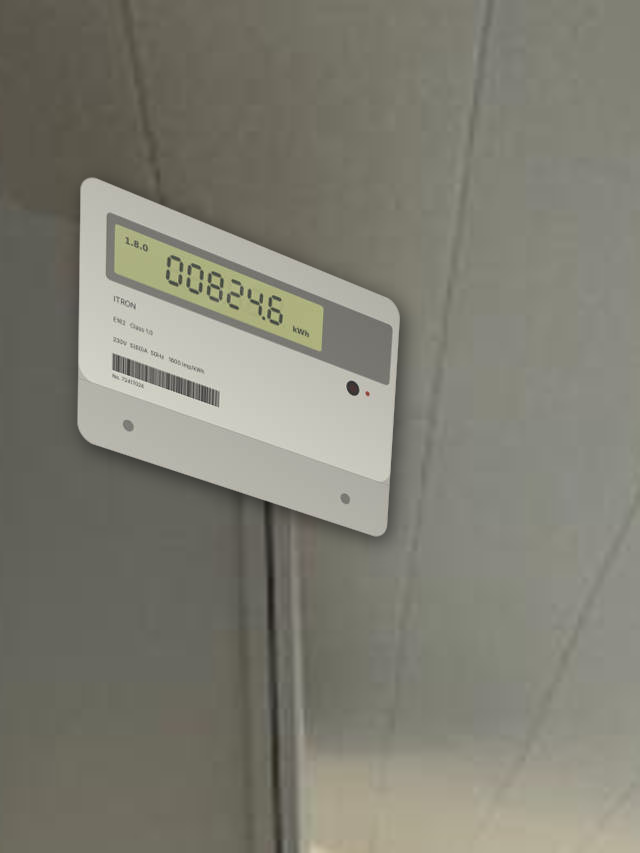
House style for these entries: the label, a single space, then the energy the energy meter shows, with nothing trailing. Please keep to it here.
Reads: 824.6 kWh
